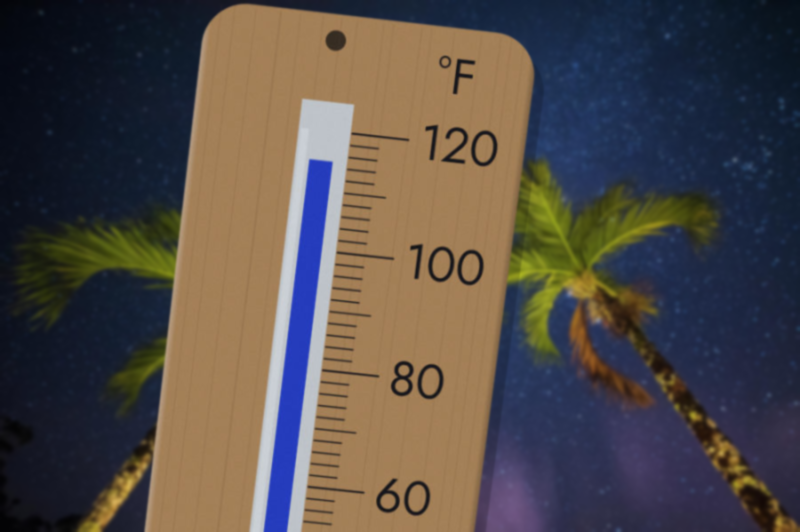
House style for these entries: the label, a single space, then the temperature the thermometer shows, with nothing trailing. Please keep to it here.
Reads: 115 °F
